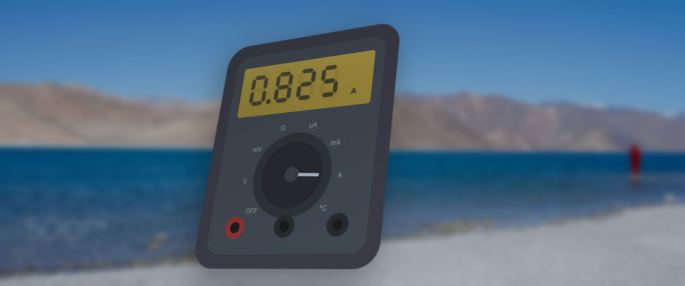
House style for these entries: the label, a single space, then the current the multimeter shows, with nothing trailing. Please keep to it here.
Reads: 0.825 A
